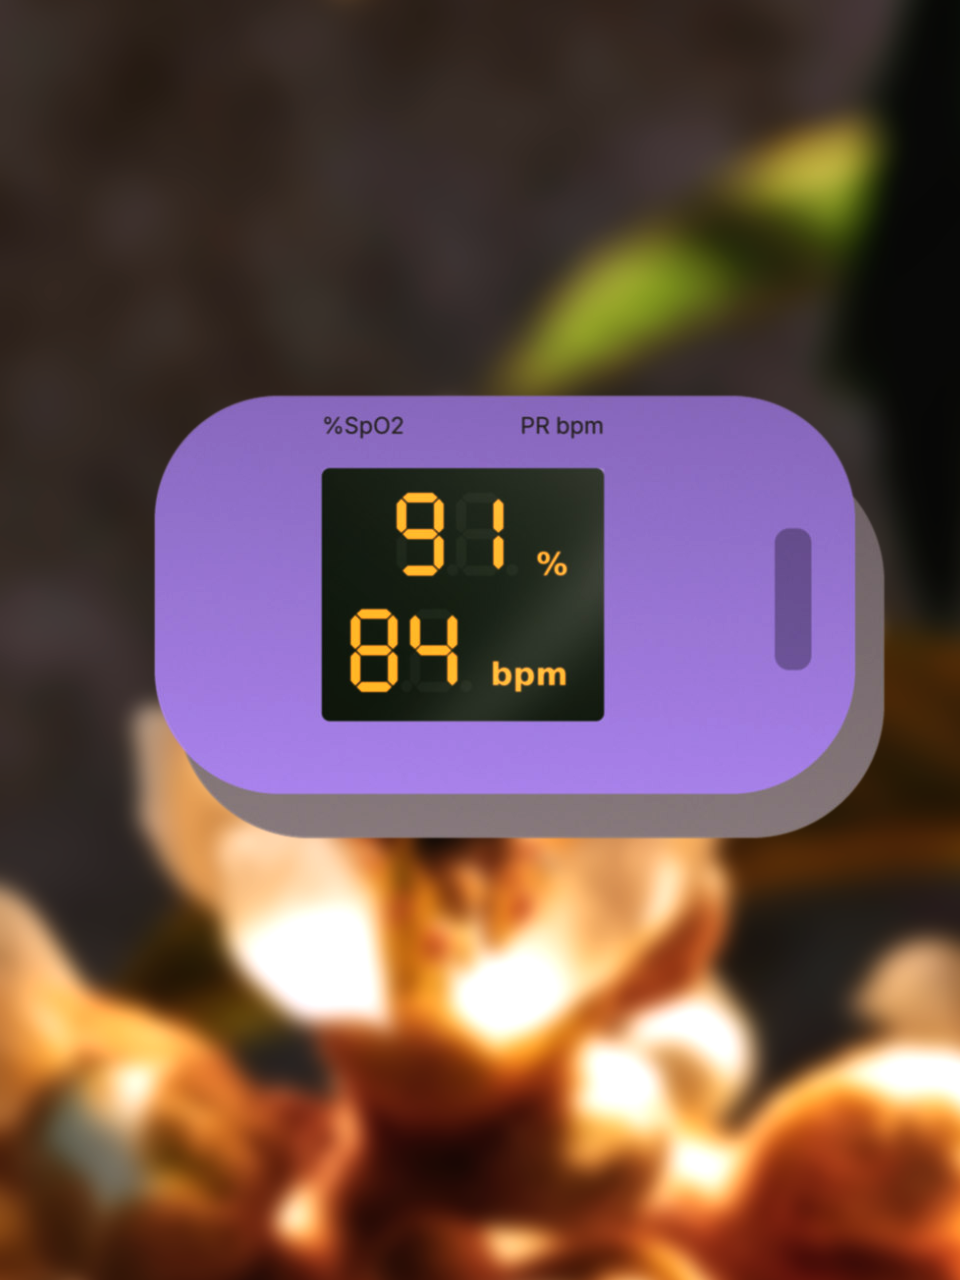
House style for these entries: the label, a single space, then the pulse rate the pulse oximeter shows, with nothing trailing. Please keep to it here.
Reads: 84 bpm
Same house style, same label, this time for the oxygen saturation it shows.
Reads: 91 %
